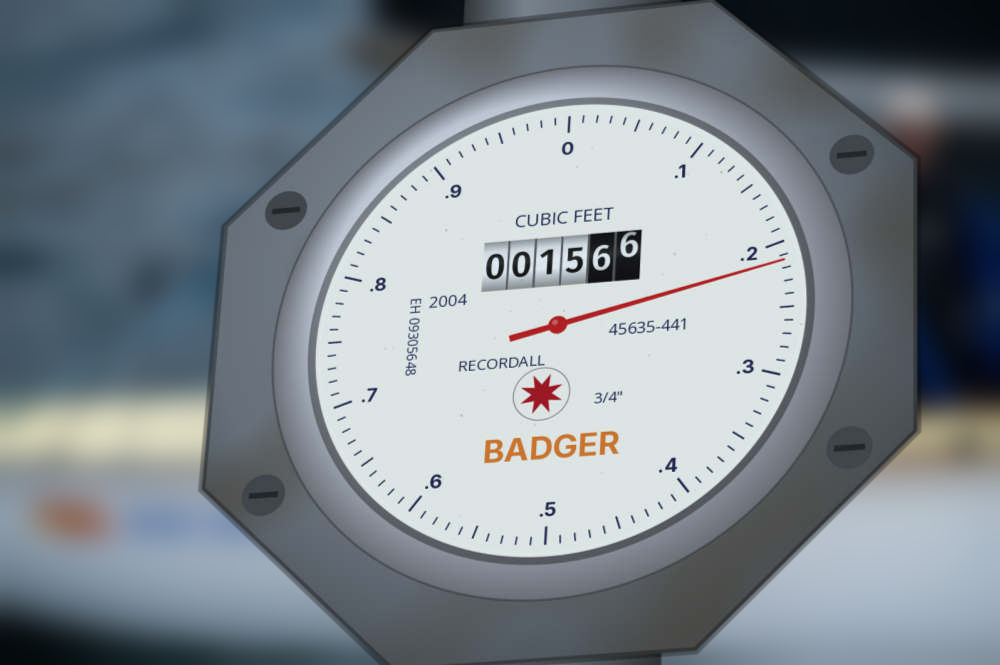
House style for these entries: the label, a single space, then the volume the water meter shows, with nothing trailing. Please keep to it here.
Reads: 1566.21 ft³
